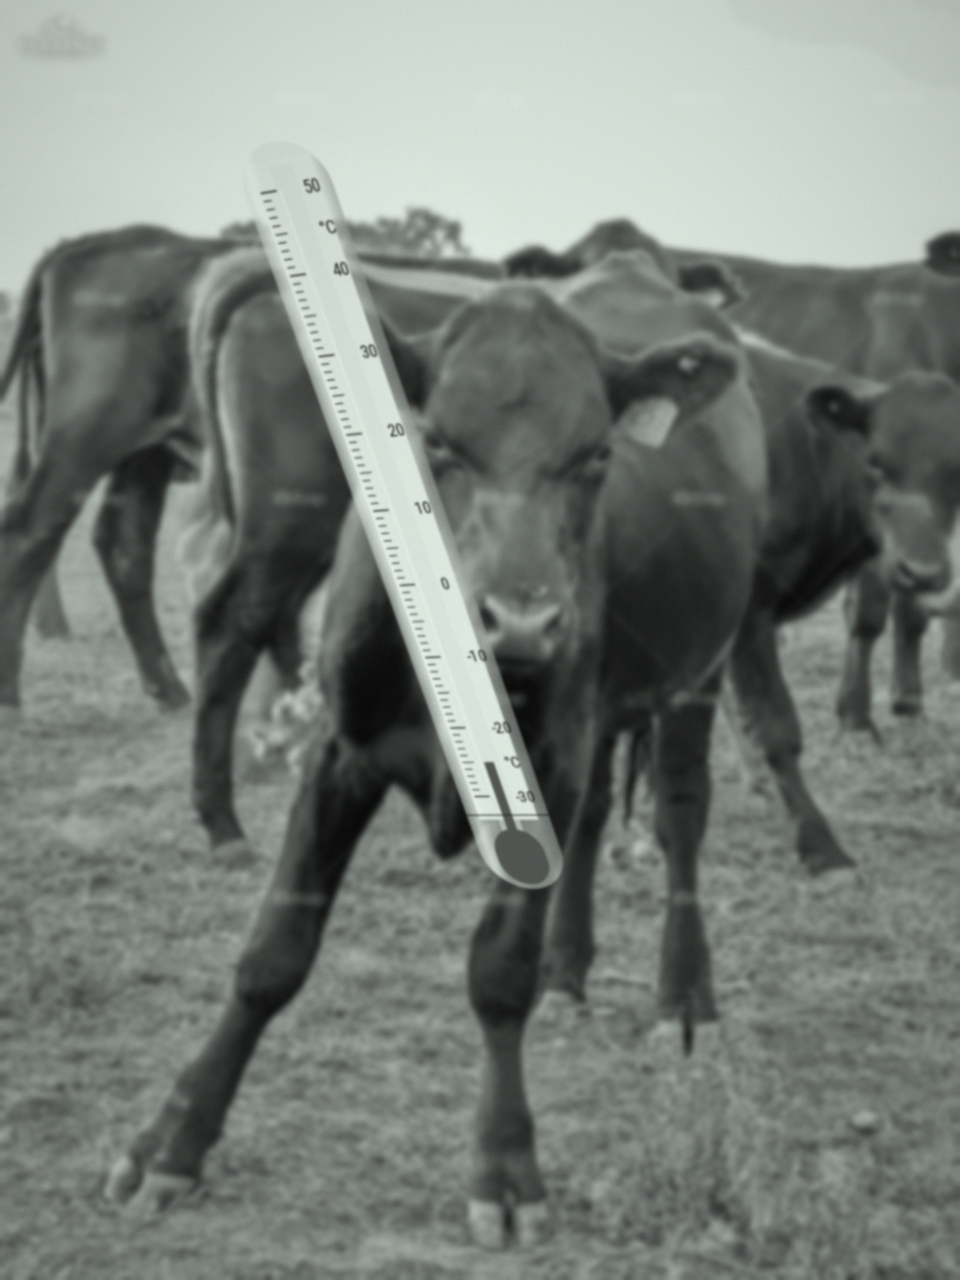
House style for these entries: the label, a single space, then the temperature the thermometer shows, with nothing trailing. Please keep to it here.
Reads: -25 °C
